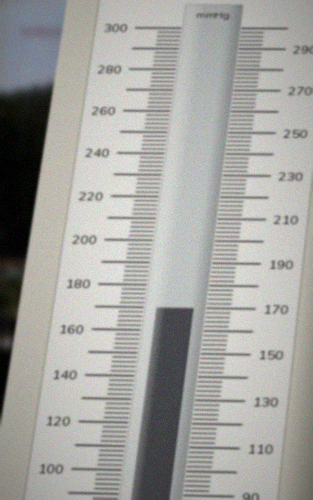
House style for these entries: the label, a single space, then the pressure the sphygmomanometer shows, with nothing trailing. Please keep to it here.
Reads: 170 mmHg
